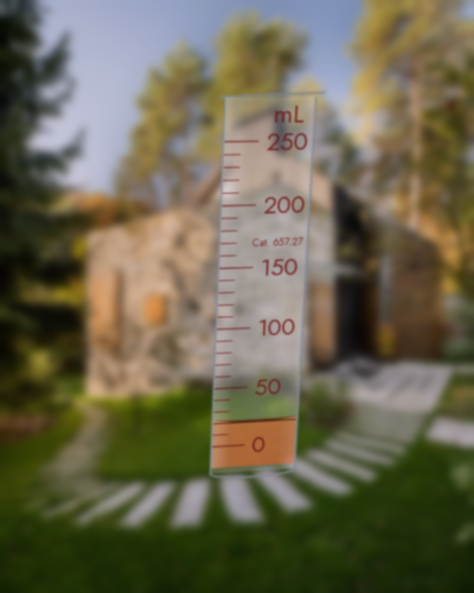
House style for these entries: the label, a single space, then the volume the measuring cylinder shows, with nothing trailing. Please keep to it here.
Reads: 20 mL
